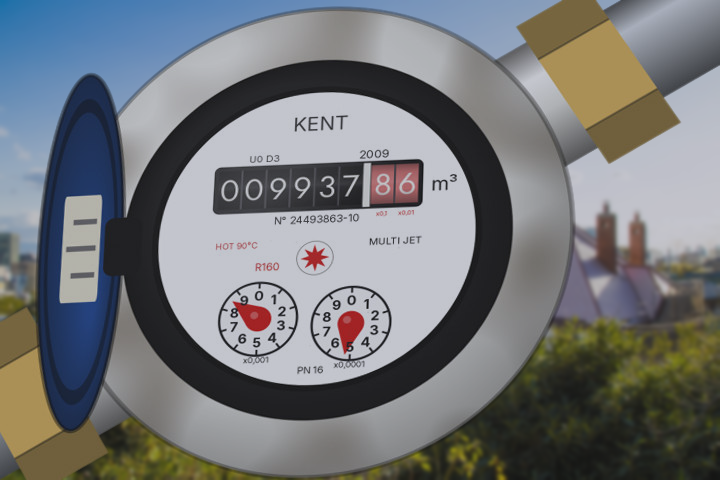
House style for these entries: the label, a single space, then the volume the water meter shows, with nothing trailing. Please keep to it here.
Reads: 9937.8685 m³
